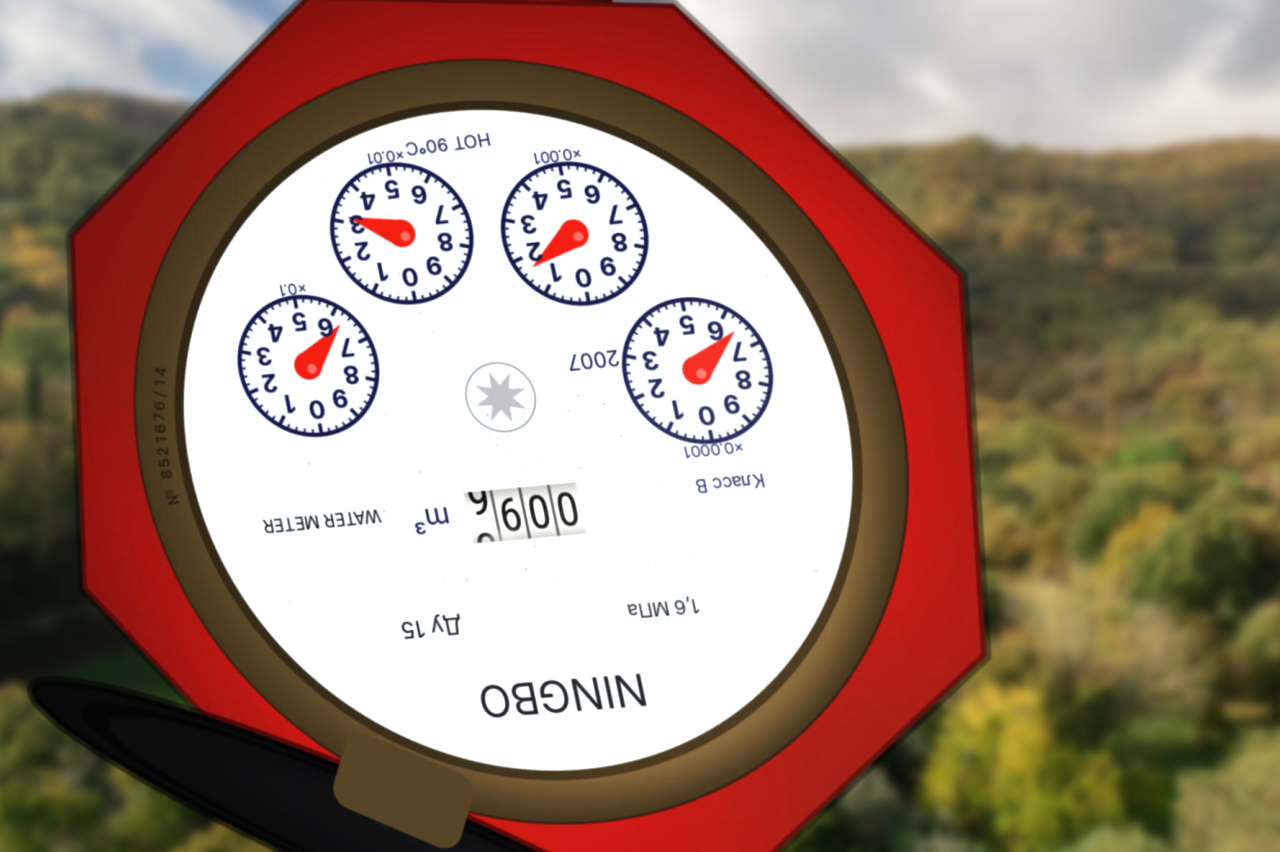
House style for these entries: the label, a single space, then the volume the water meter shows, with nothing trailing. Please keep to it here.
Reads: 95.6316 m³
